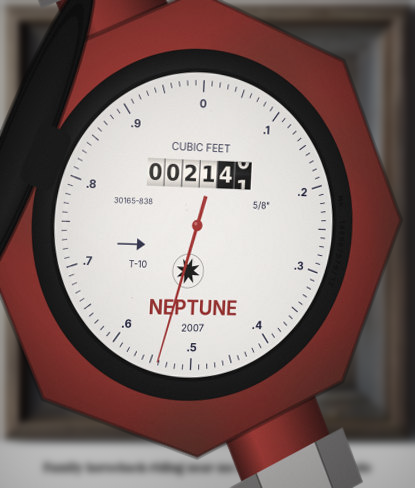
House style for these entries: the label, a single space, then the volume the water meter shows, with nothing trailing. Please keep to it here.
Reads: 2140.54 ft³
